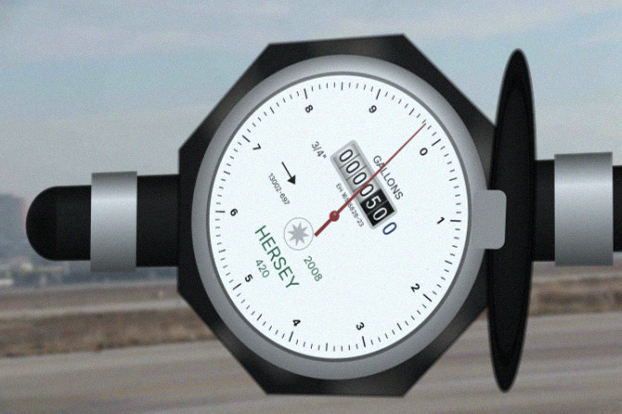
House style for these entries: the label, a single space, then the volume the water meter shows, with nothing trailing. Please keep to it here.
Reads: 499.7 gal
